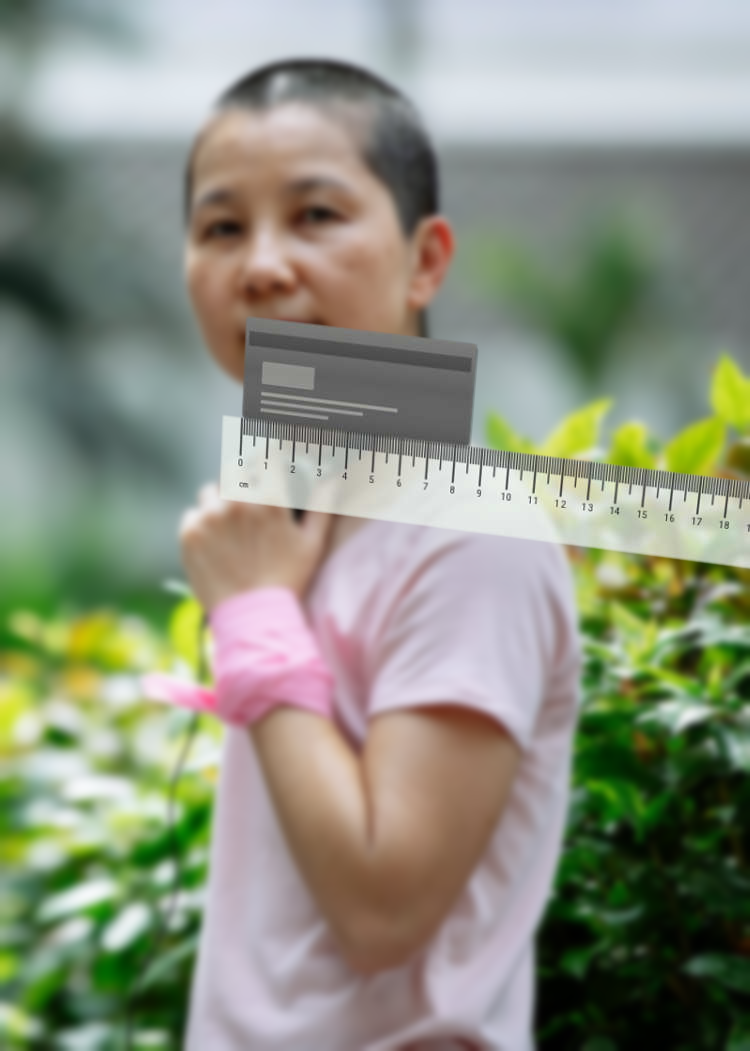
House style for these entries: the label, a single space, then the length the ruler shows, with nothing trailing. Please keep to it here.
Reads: 8.5 cm
